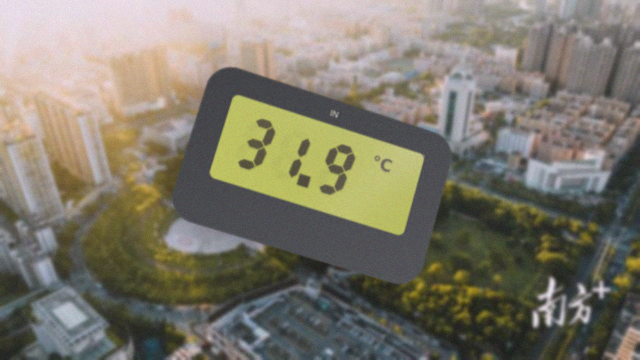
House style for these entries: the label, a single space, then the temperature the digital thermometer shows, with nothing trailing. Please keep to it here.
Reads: 31.9 °C
